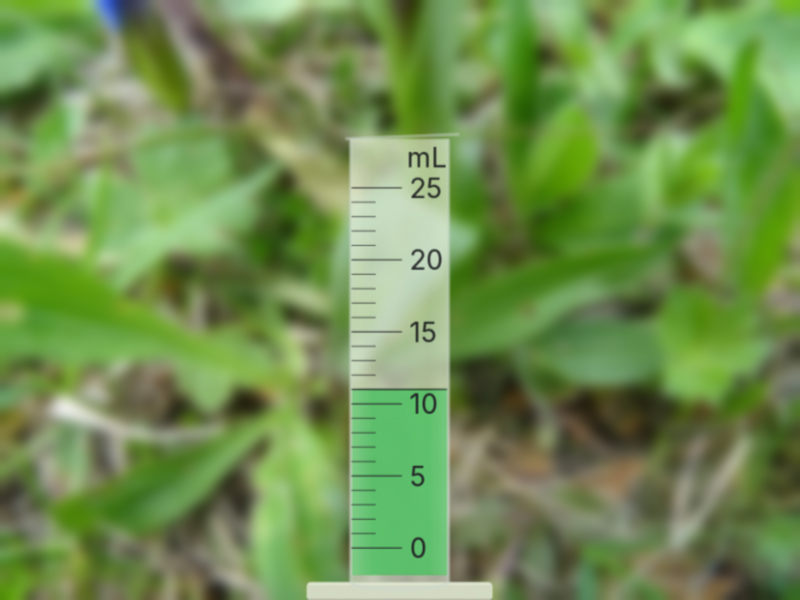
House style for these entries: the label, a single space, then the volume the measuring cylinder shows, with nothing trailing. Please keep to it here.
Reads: 11 mL
